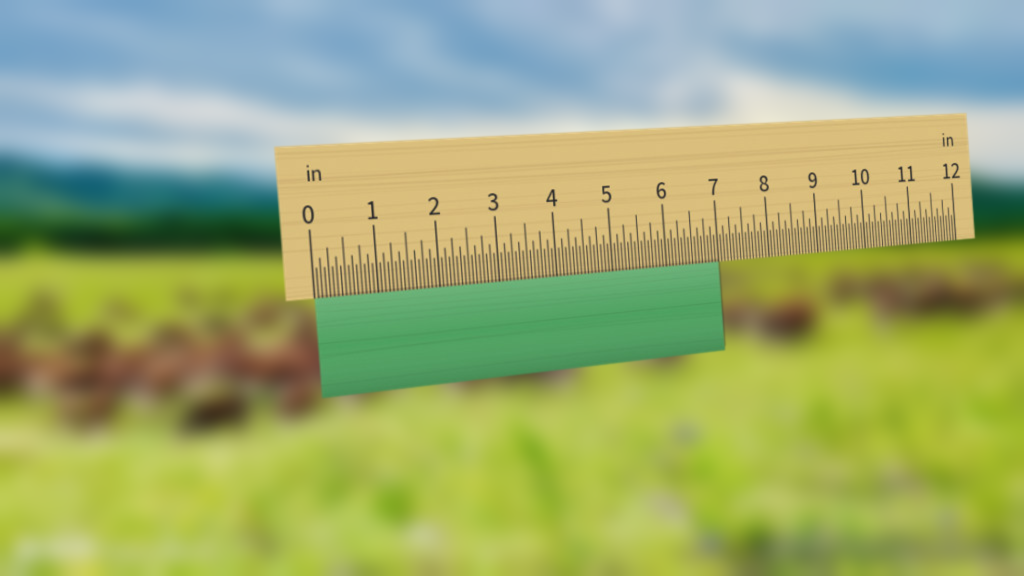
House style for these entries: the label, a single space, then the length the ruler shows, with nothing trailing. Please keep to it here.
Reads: 7 in
